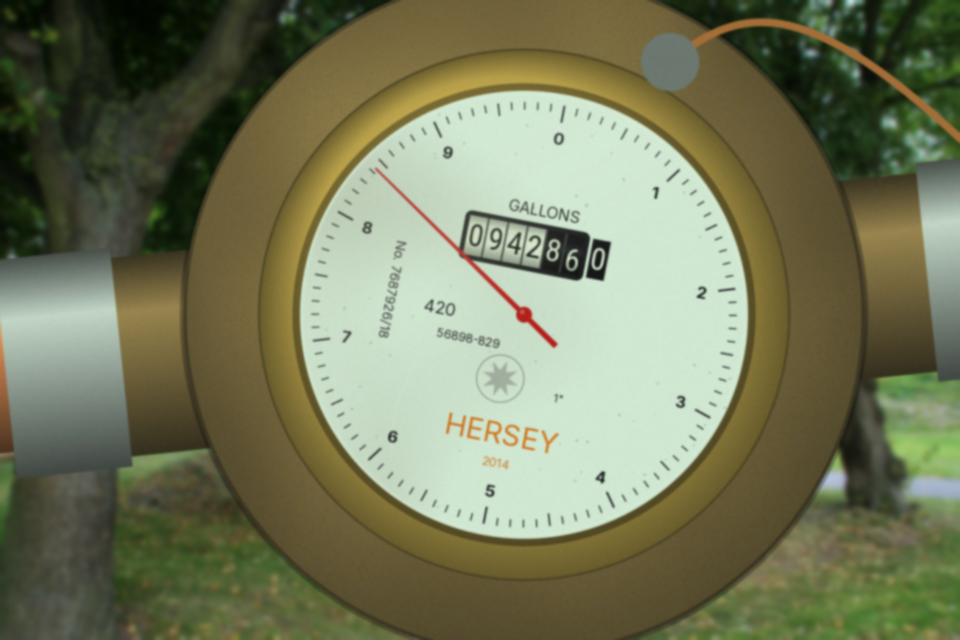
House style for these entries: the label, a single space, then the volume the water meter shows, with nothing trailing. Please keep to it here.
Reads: 942858.4 gal
